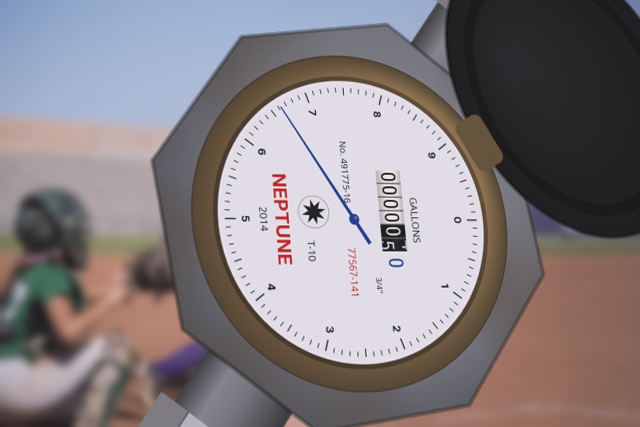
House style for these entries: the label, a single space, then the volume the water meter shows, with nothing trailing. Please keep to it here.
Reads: 46.6 gal
